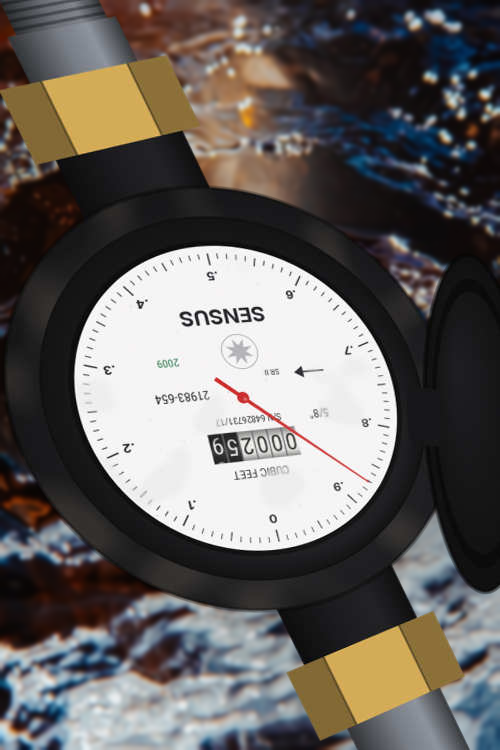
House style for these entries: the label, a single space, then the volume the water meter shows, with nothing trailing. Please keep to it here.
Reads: 258.87 ft³
